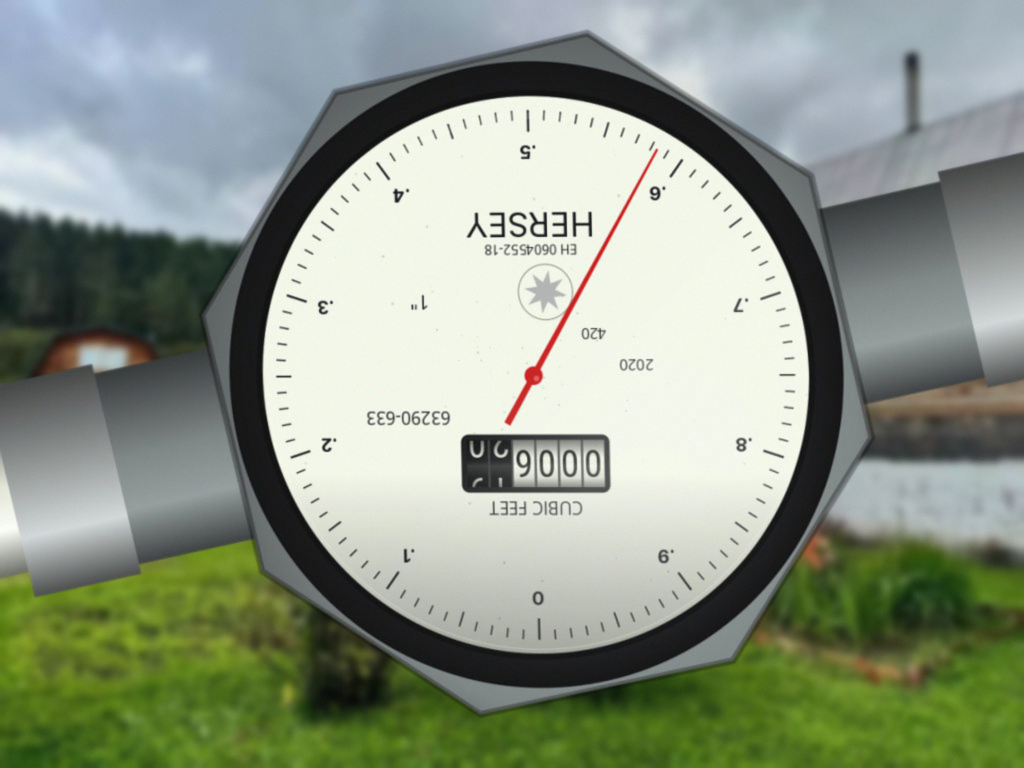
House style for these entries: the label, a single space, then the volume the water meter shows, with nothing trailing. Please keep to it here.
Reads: 619.58 ft³
